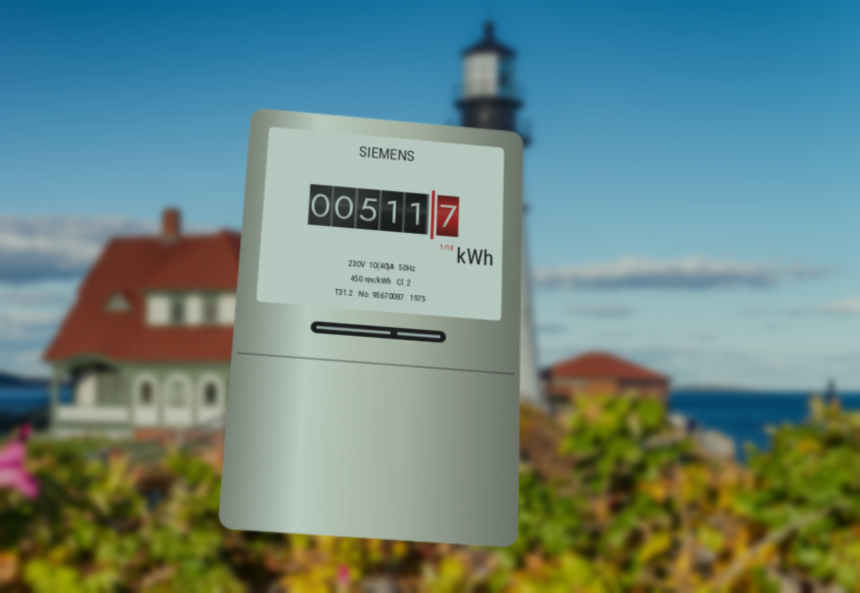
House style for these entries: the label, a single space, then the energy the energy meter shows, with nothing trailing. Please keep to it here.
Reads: 511.7 kWh
